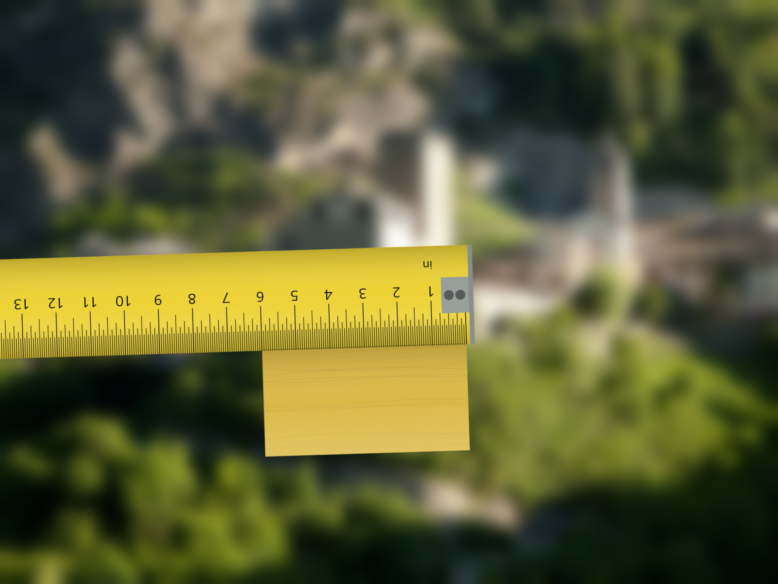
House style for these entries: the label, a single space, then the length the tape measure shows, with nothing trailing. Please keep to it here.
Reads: 6 in
